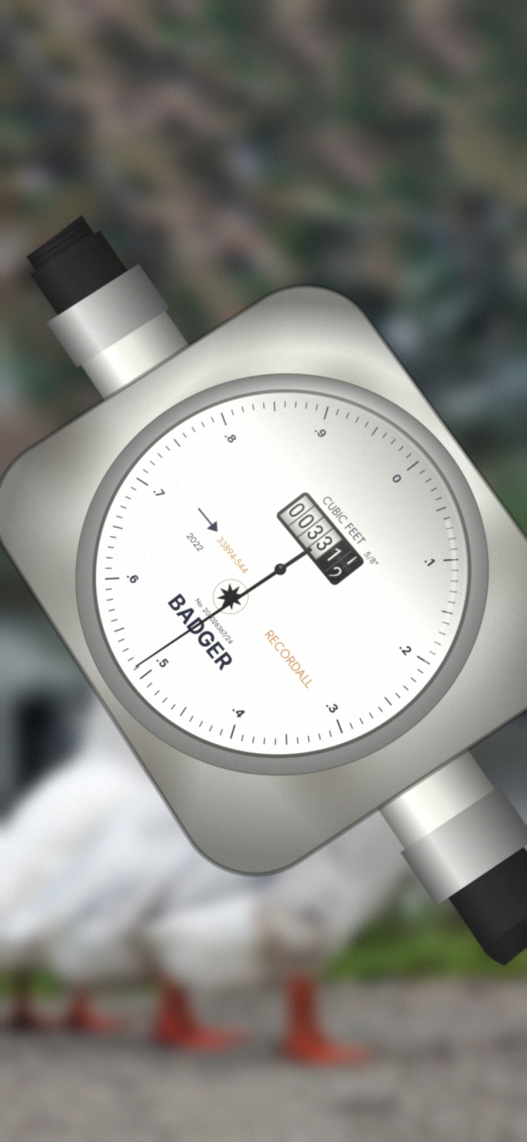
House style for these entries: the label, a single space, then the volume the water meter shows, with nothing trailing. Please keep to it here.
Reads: 3311.51 ft³
